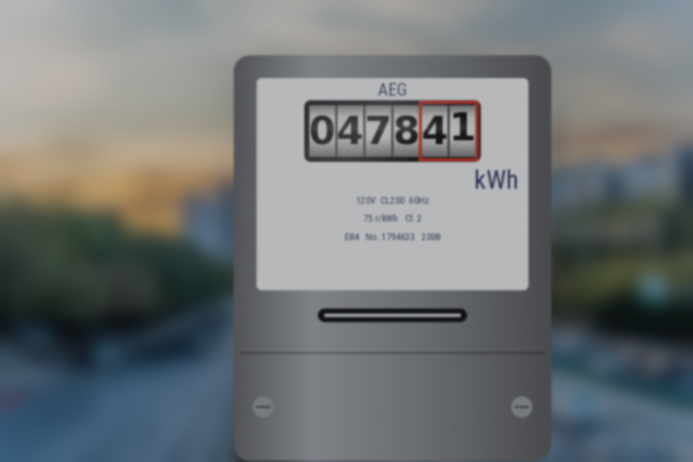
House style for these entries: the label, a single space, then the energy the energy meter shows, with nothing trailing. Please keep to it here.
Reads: 478.41 kWh
